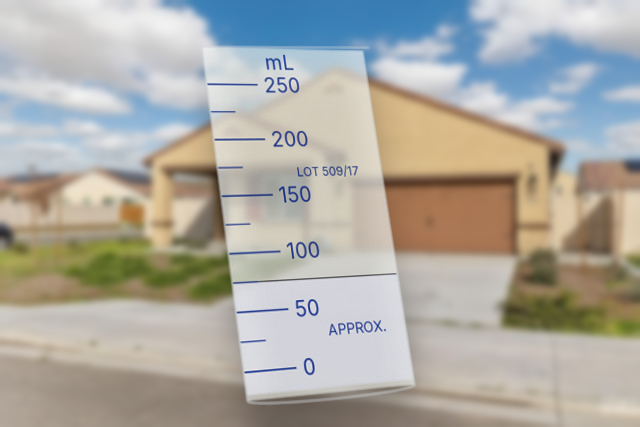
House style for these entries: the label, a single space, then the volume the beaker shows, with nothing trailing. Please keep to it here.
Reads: 75 mL
